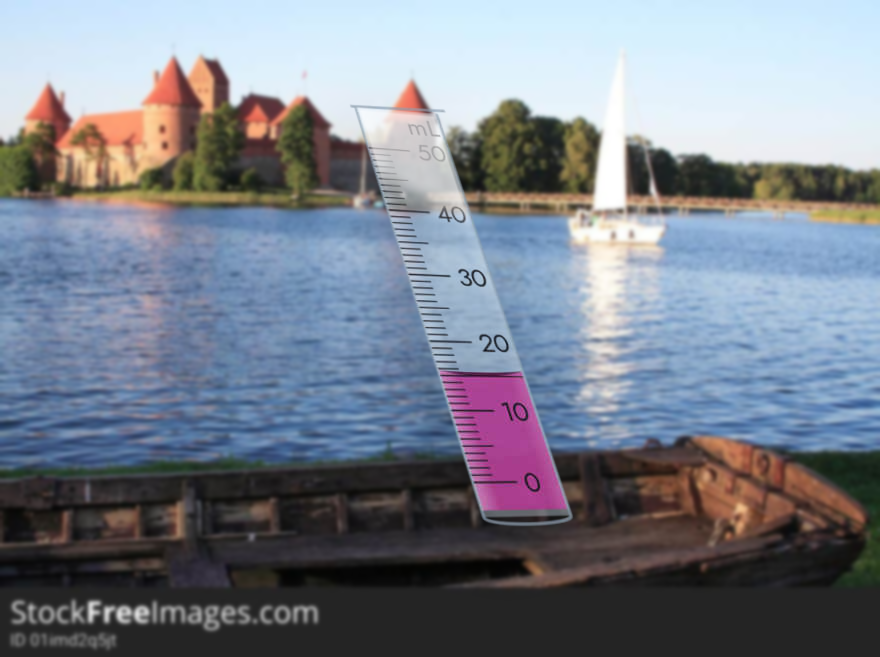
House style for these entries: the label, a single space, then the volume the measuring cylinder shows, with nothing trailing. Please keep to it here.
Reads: 15 mL
